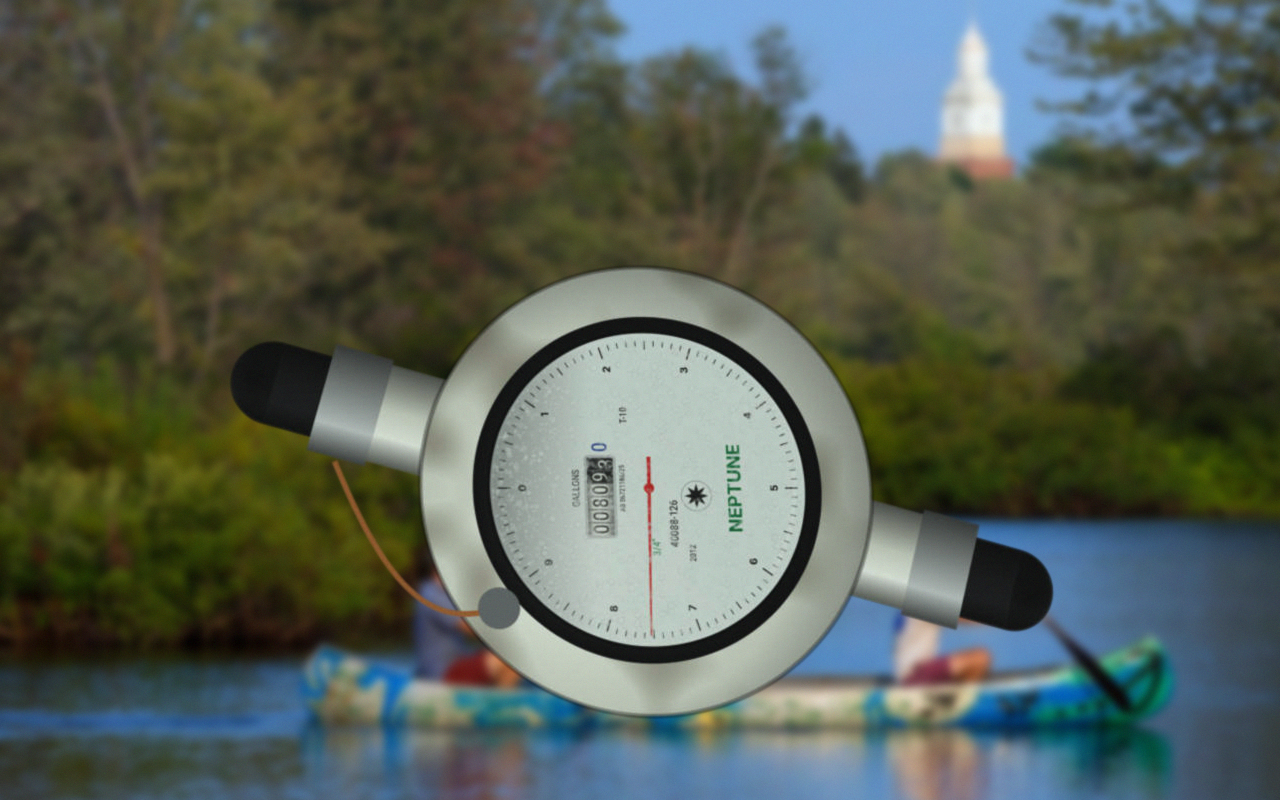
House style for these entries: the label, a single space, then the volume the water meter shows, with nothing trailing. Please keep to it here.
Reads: 80927.5 gal
